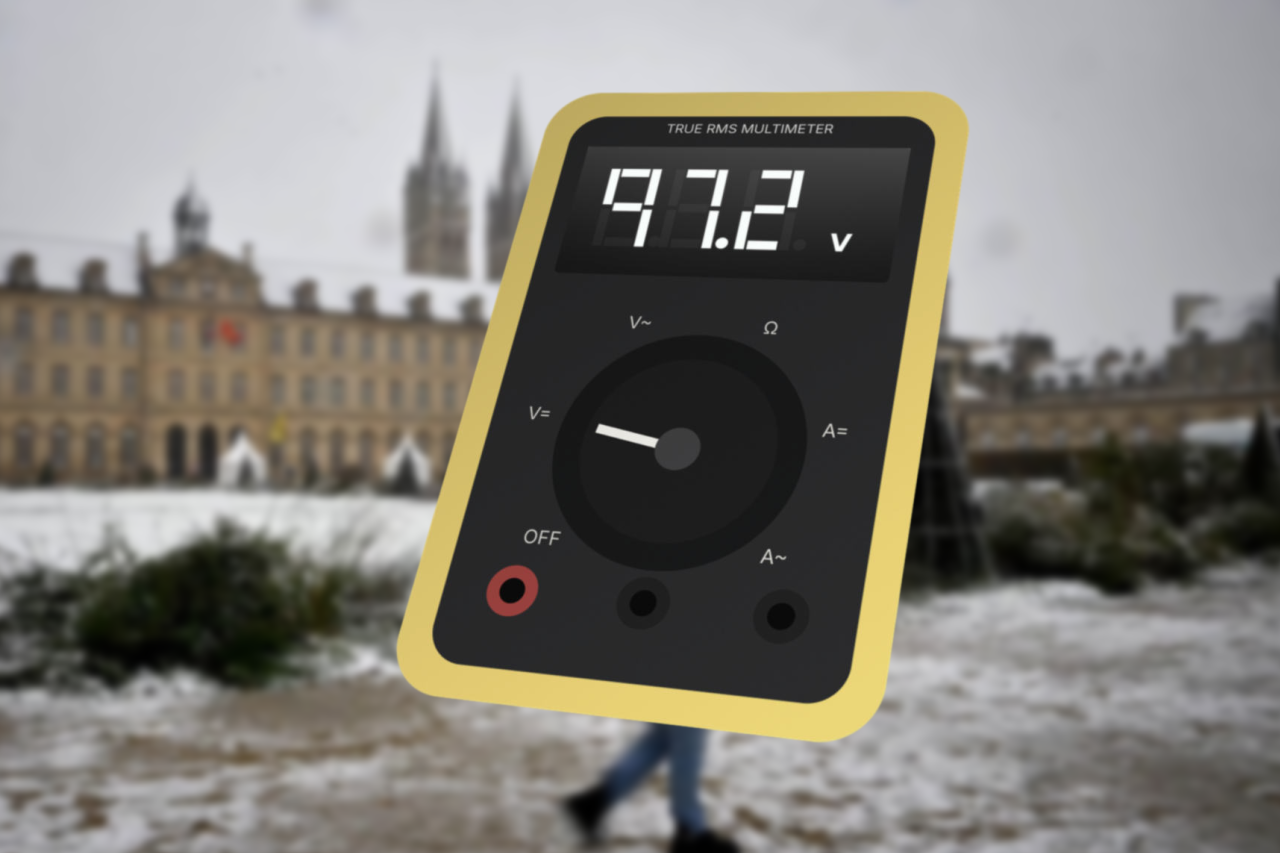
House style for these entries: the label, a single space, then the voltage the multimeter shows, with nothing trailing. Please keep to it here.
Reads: 97.2 V
